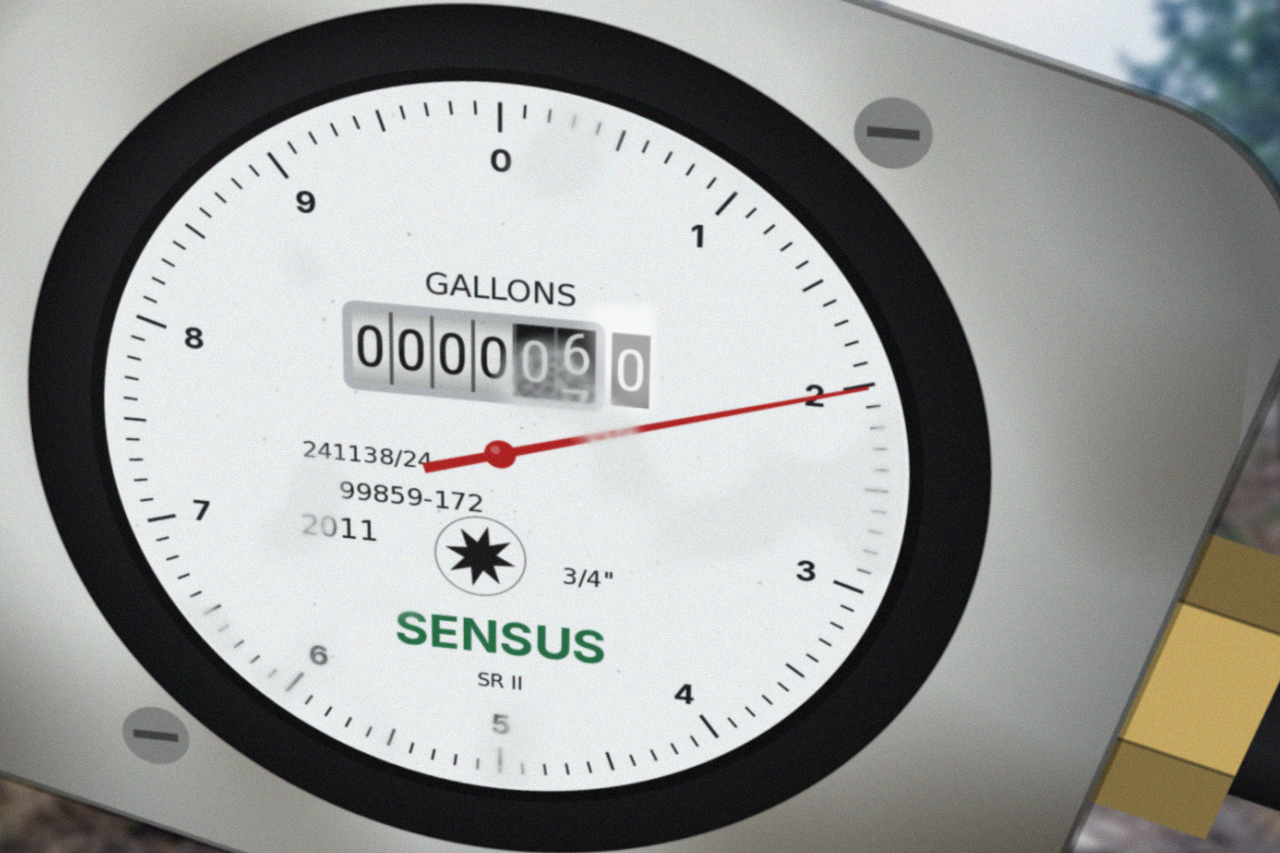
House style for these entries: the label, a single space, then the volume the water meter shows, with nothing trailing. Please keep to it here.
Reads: 62.0 gal
